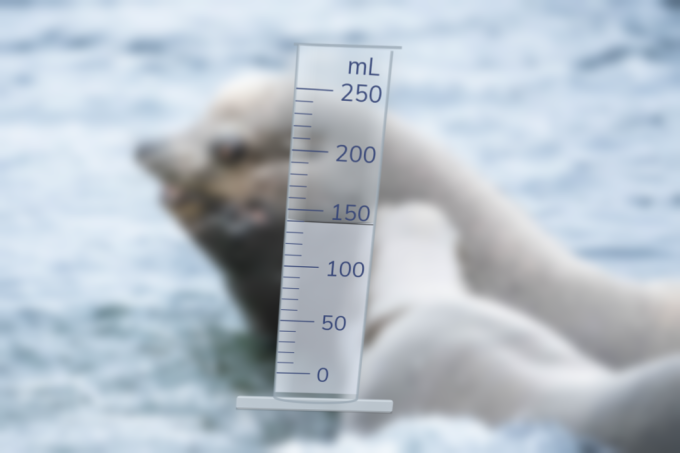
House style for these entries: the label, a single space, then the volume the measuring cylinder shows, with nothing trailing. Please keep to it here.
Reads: 140 mL
